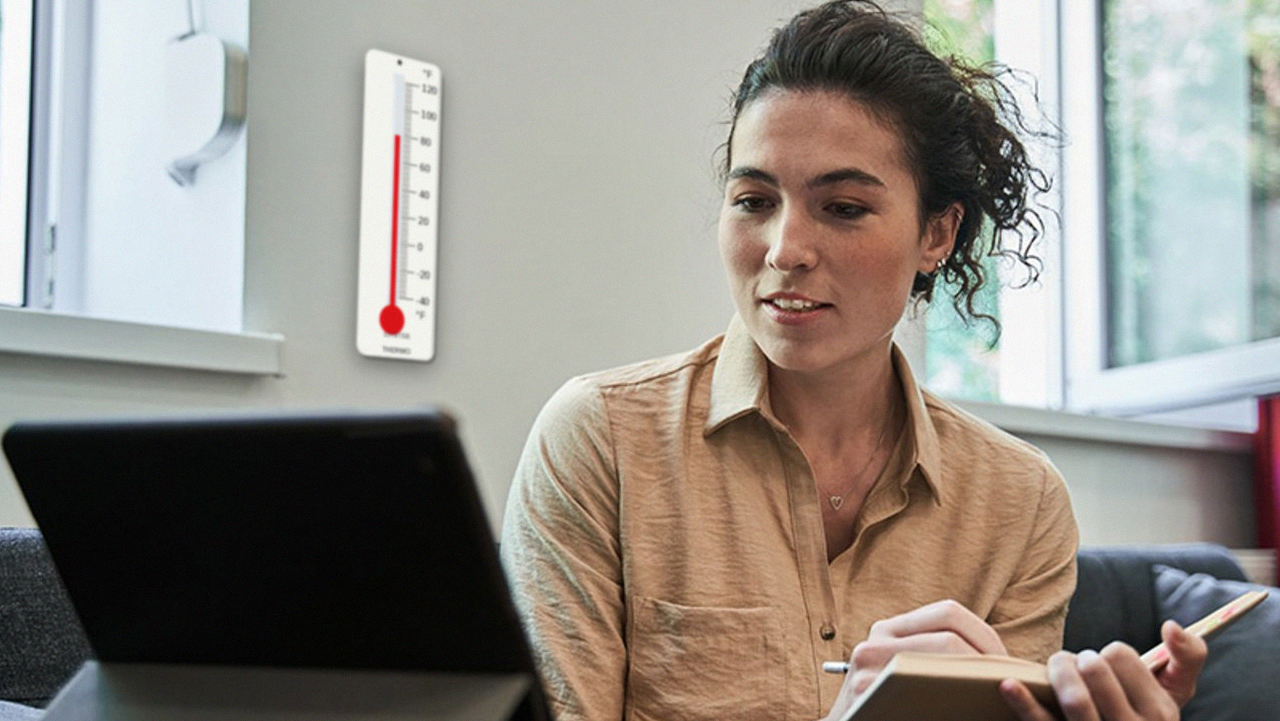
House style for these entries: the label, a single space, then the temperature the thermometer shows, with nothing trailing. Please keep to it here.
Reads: 80 °F
